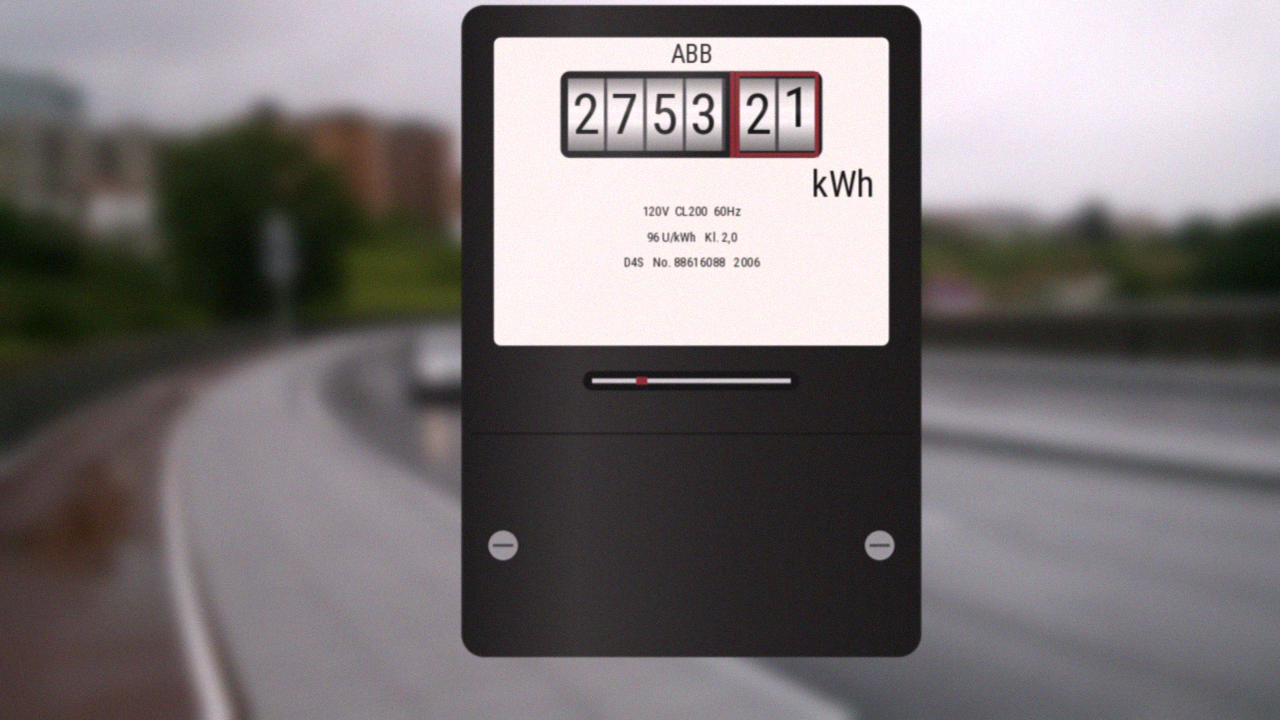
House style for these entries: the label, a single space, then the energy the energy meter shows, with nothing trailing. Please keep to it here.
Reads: 2753.21 kWh
